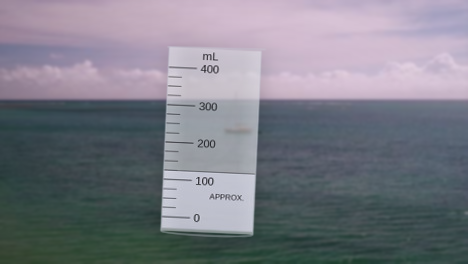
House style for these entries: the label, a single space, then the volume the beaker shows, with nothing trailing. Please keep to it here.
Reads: 125 mL
